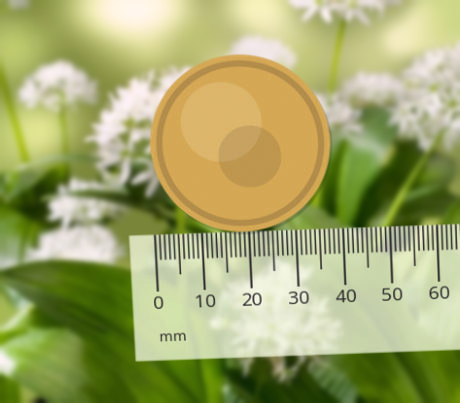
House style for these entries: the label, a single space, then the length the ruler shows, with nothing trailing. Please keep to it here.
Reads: 38 mm
